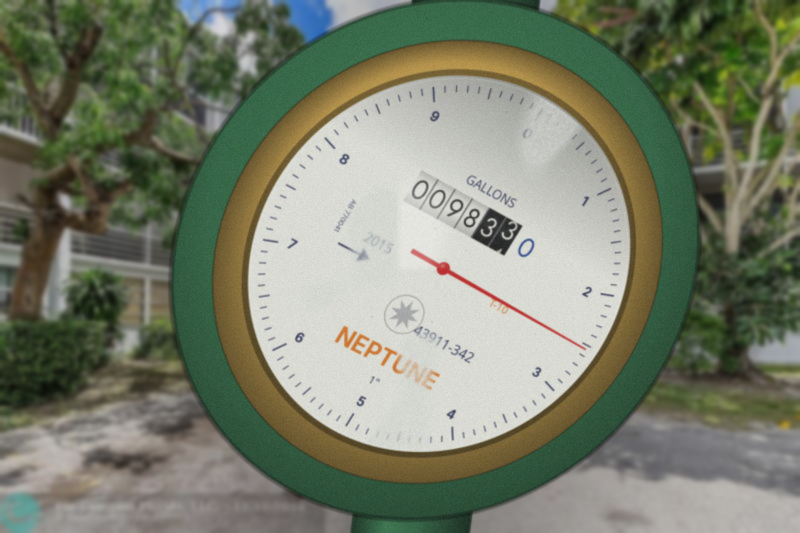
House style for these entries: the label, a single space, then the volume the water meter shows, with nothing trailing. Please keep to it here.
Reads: 98332.5 gal
